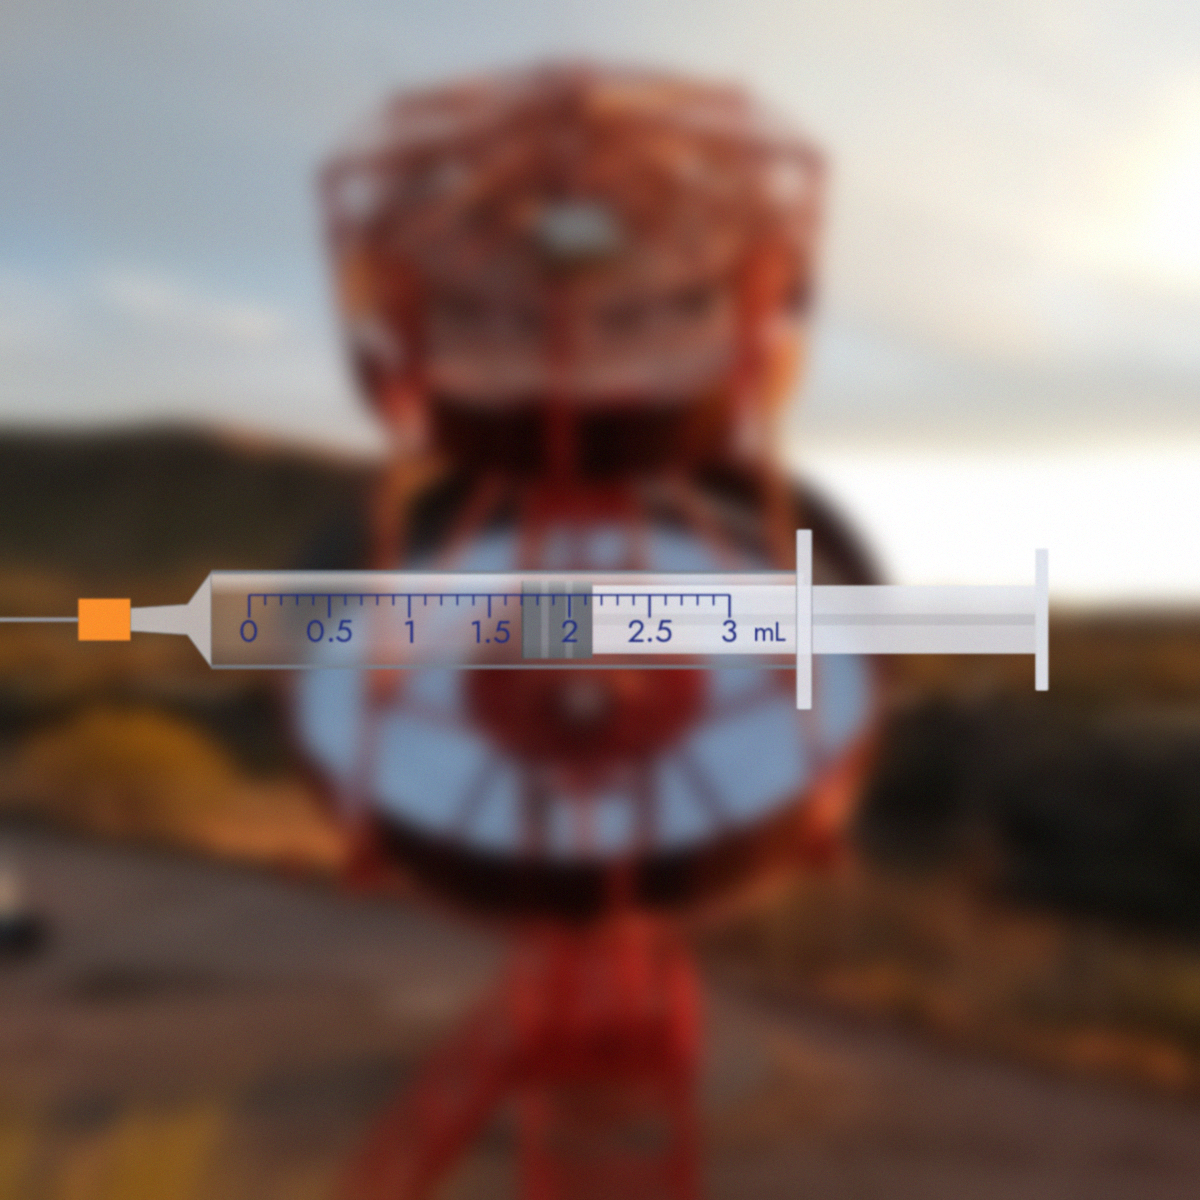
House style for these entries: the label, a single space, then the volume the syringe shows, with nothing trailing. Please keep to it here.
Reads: 1.7 mL
